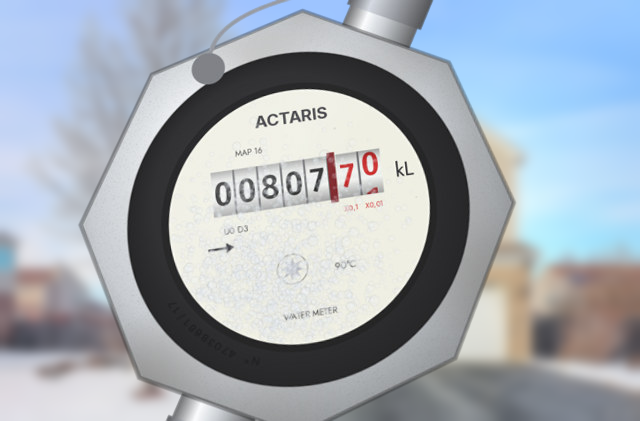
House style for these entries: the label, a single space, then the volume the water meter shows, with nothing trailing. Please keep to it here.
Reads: 807.70 kL
